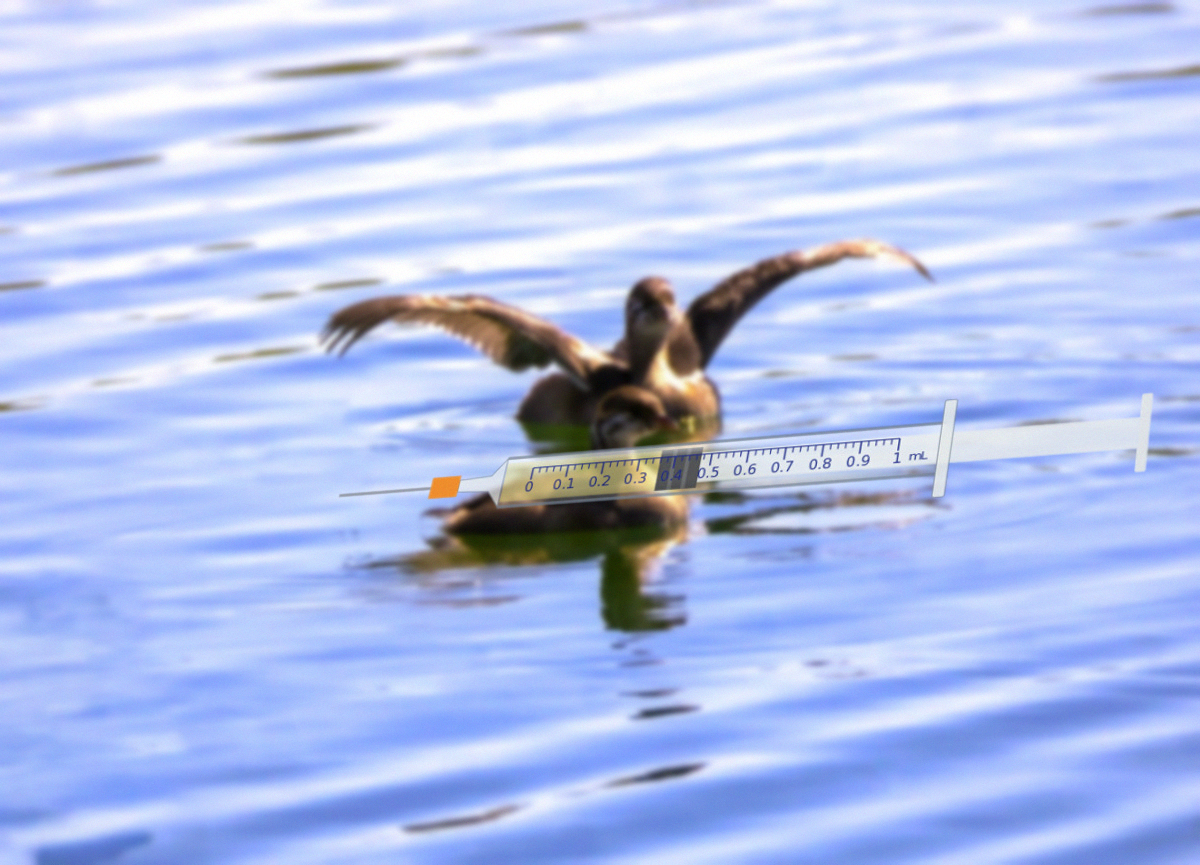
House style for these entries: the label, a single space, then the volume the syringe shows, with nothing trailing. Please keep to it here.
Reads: 0.36 mL
